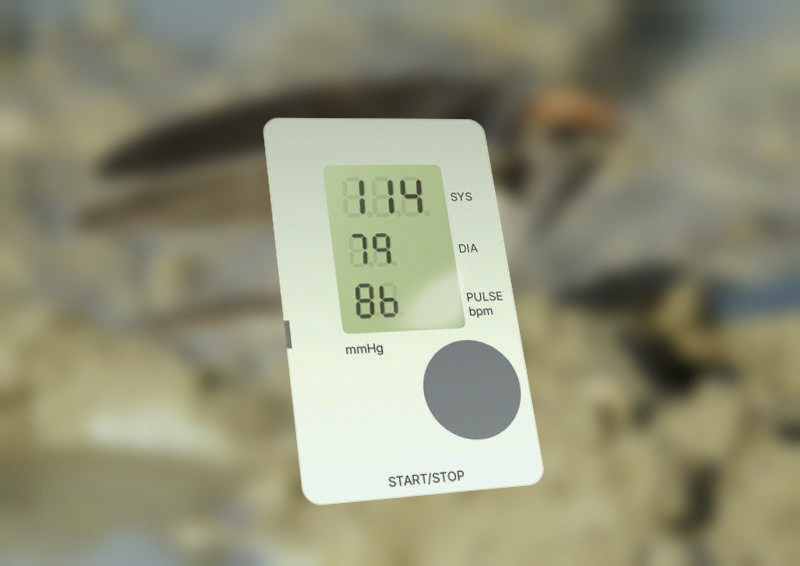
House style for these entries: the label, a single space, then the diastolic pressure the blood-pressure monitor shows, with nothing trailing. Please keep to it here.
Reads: 79 mmHg
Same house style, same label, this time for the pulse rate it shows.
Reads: 86 bpm
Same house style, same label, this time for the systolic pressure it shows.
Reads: 114 mmHg
